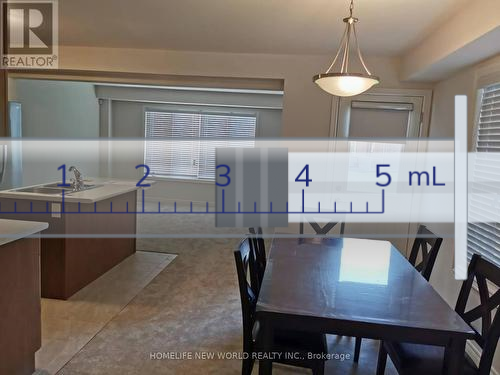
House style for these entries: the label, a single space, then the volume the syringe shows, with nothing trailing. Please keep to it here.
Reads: 2.9 mL
